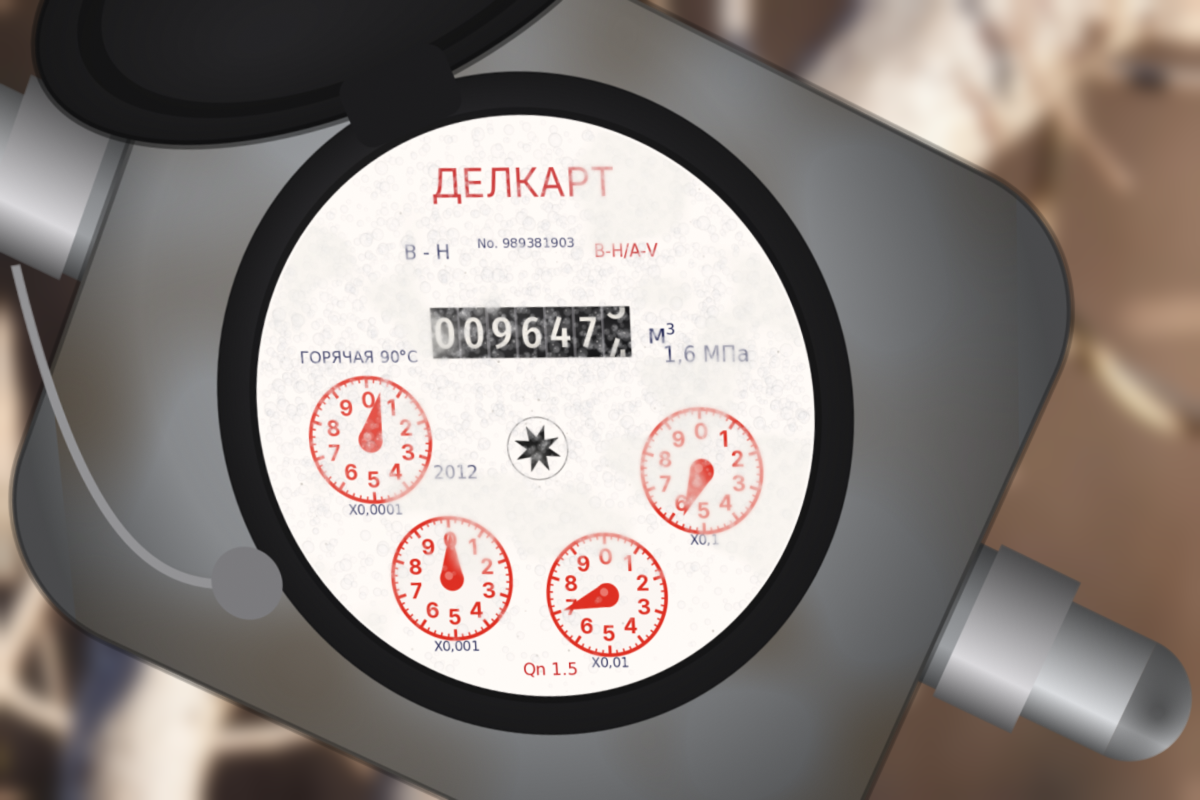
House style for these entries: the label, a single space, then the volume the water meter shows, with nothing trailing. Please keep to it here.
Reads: 96473.5700 m³
